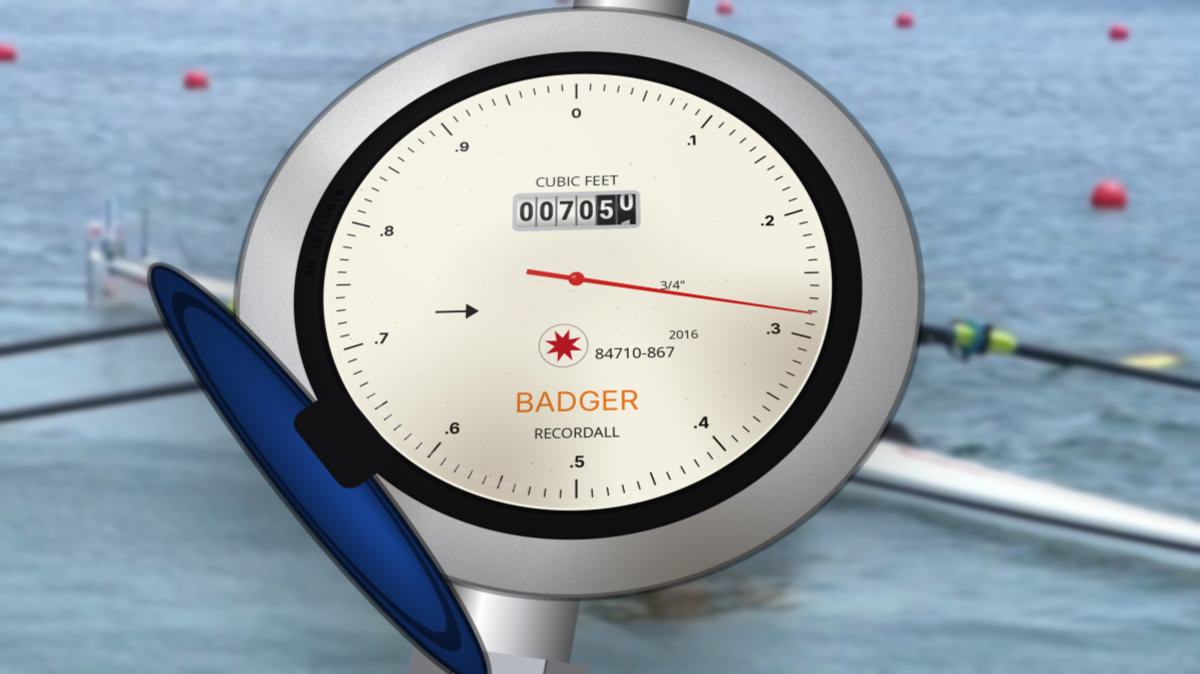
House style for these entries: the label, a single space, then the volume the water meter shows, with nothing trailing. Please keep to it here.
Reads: 7050.28 ft³
